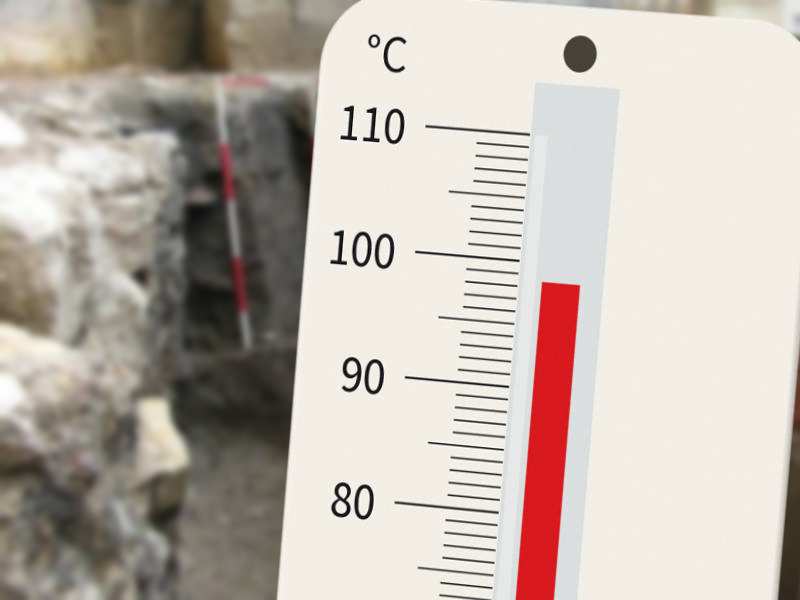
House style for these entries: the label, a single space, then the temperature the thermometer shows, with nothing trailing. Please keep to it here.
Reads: 98.5 °C
